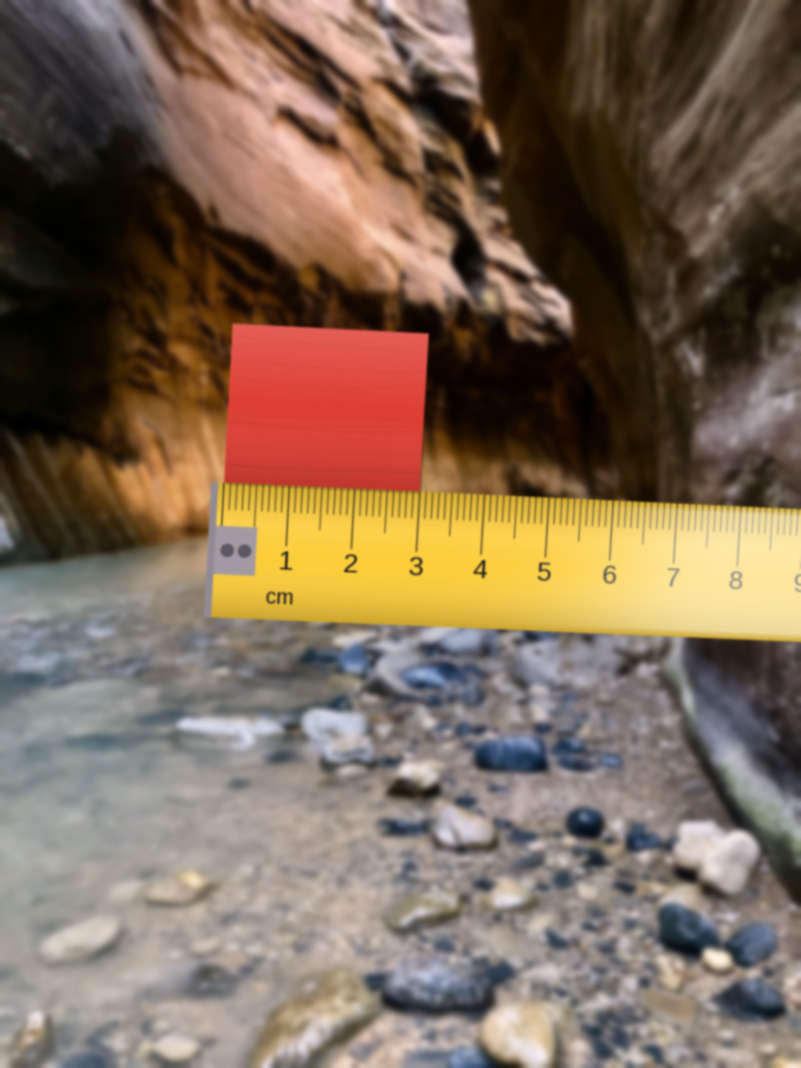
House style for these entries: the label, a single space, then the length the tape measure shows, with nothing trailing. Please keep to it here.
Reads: 3 cm
